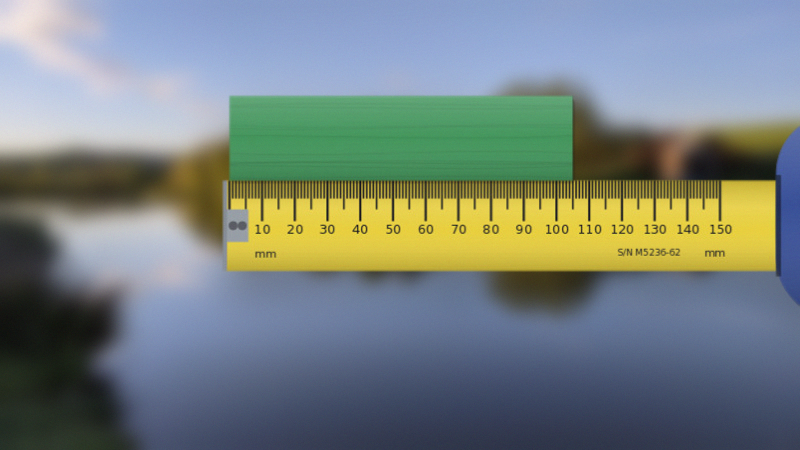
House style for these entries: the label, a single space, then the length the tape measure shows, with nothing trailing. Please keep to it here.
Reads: 105 mm
